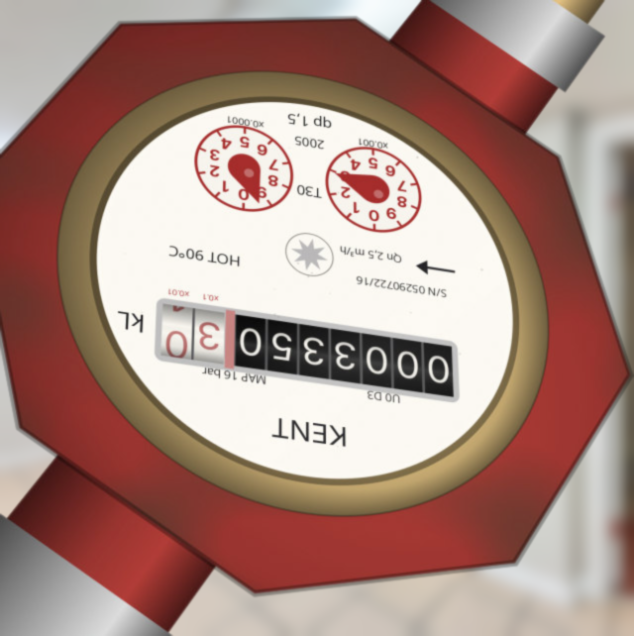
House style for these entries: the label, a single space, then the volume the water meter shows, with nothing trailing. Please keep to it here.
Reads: 3350.3029 kL
